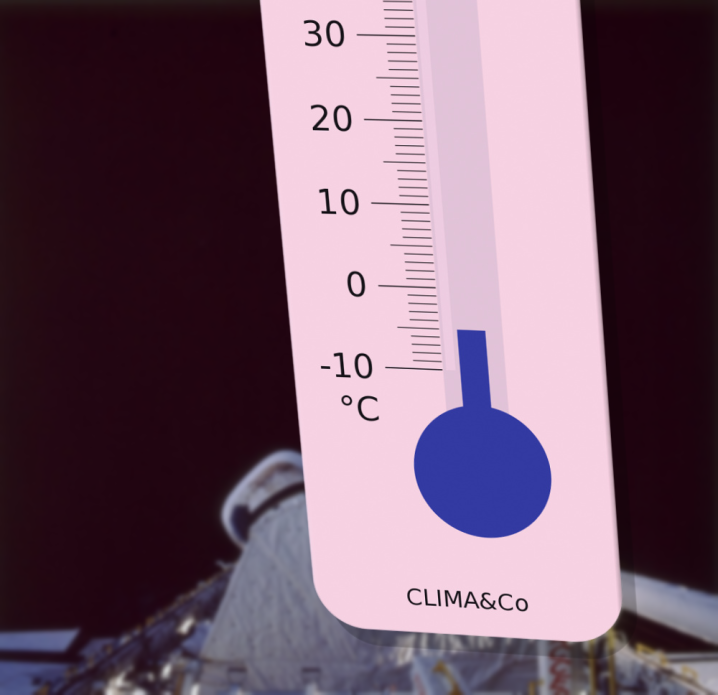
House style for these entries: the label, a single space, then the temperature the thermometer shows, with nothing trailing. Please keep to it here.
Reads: -5 °C
